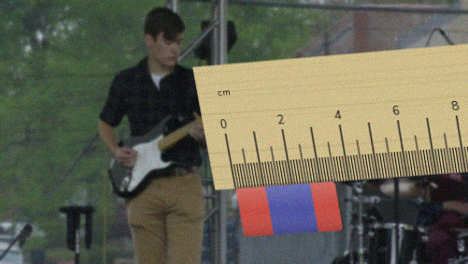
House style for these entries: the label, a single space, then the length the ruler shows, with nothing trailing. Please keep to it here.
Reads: 3.5 cm
